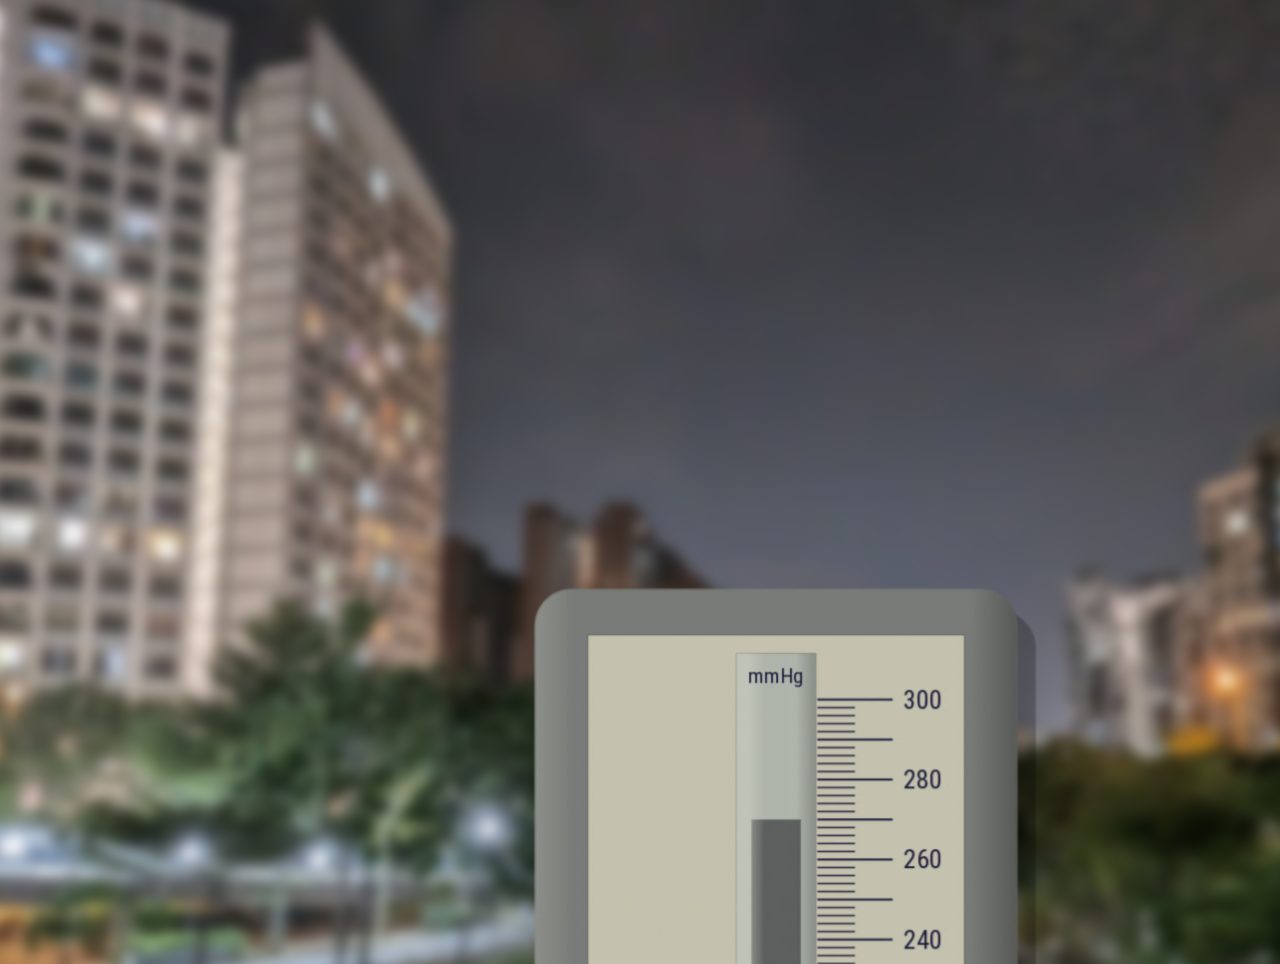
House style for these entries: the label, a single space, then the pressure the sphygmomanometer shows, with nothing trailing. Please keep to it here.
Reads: 270 mmHg
